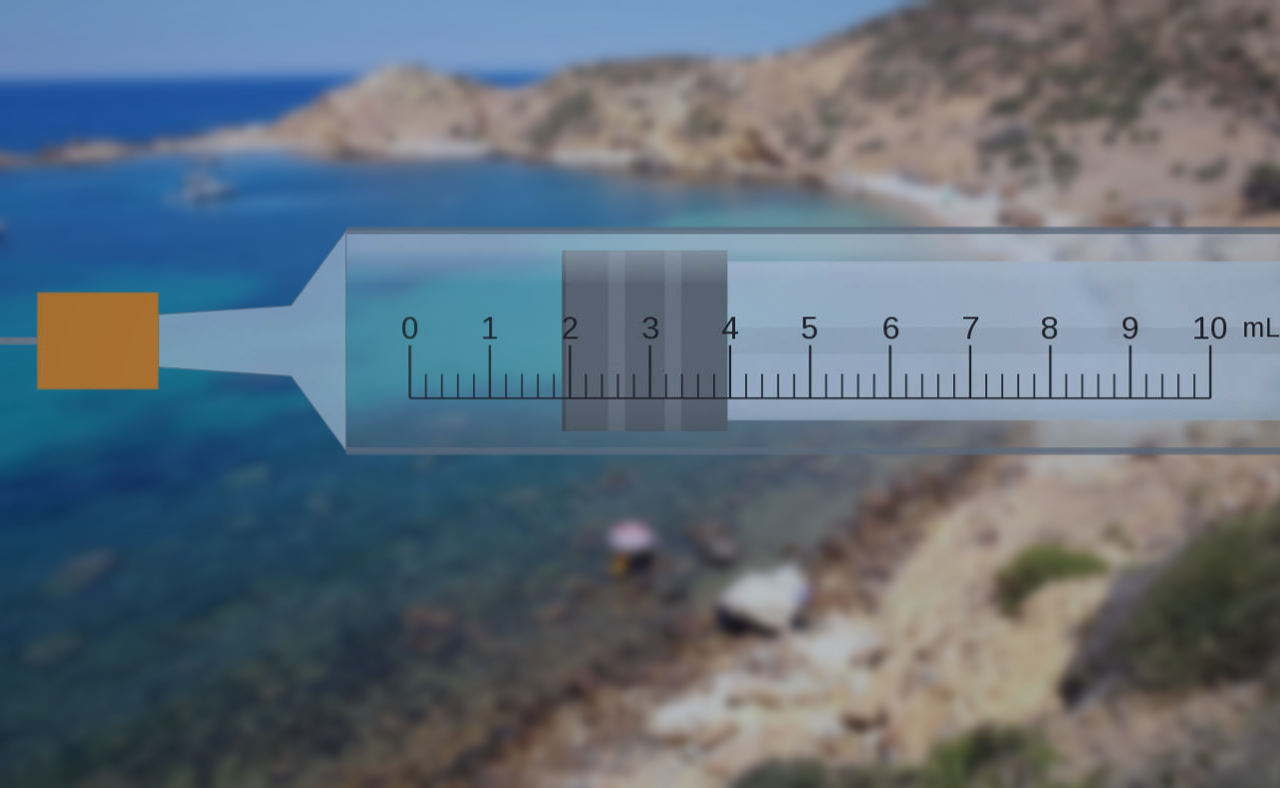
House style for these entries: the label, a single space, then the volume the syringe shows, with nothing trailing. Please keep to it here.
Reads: 1.9 mL
